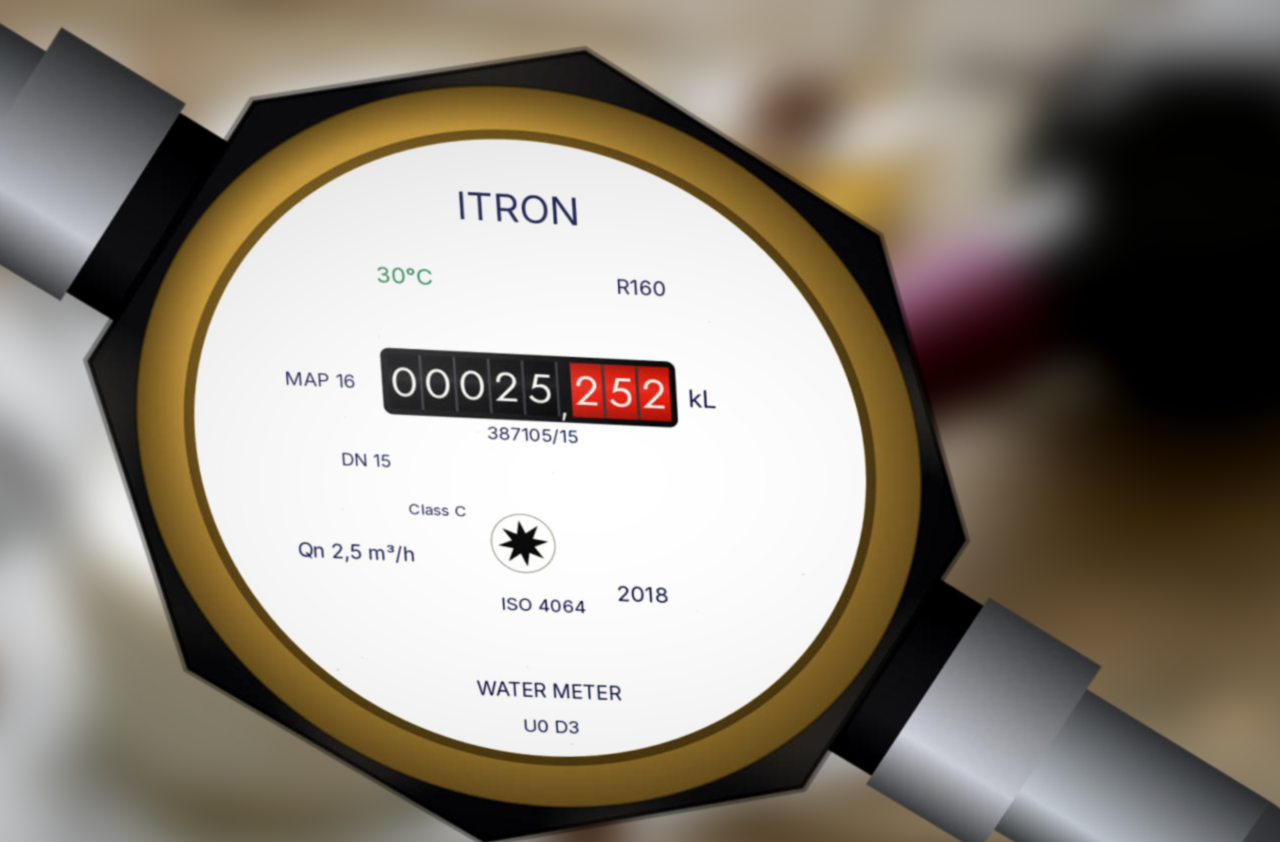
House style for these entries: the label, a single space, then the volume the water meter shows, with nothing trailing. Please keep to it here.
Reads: 25.252 kL
